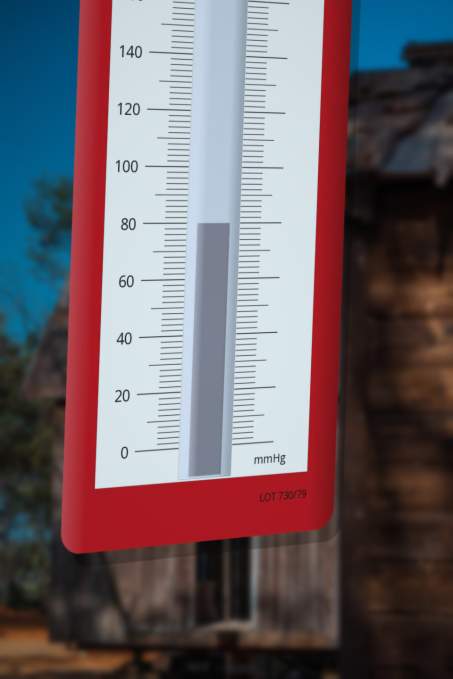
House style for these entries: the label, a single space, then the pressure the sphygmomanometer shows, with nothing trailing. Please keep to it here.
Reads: 80 mmHg
